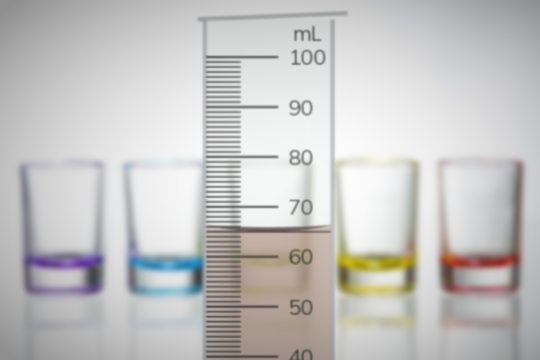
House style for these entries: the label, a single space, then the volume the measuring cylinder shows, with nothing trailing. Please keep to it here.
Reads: 65 mL
